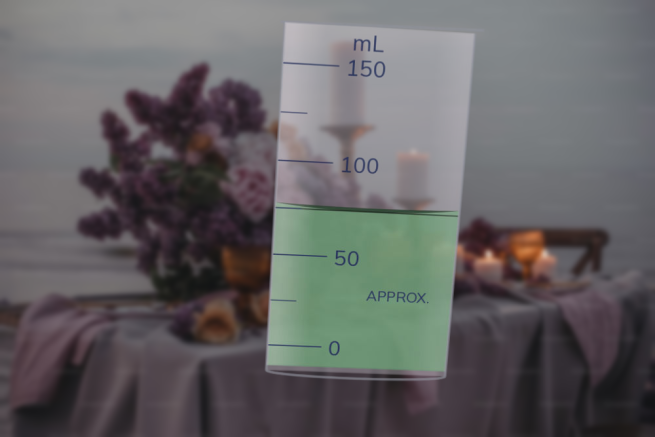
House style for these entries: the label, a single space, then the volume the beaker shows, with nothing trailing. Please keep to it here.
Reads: 75 mL
